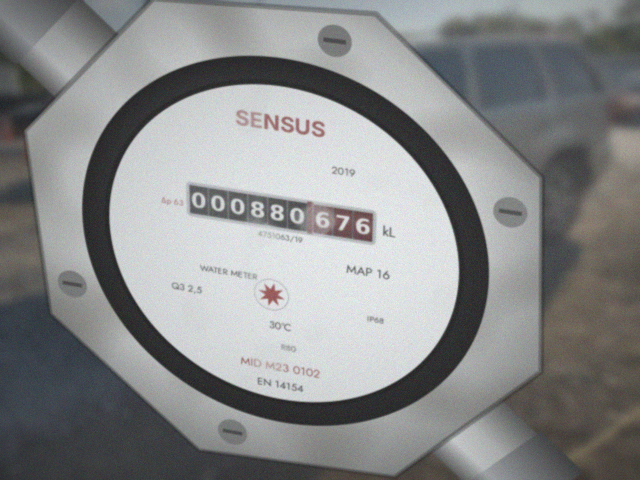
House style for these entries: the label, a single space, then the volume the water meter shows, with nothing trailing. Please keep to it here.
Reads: 880.676 kL
